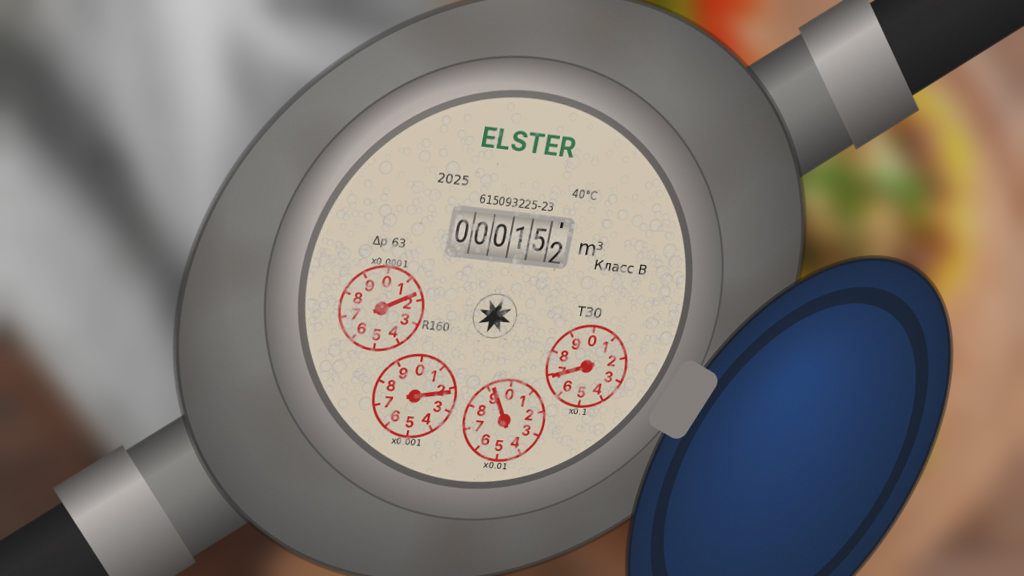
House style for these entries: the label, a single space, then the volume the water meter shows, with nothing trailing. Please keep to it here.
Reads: 151.6921 m³
